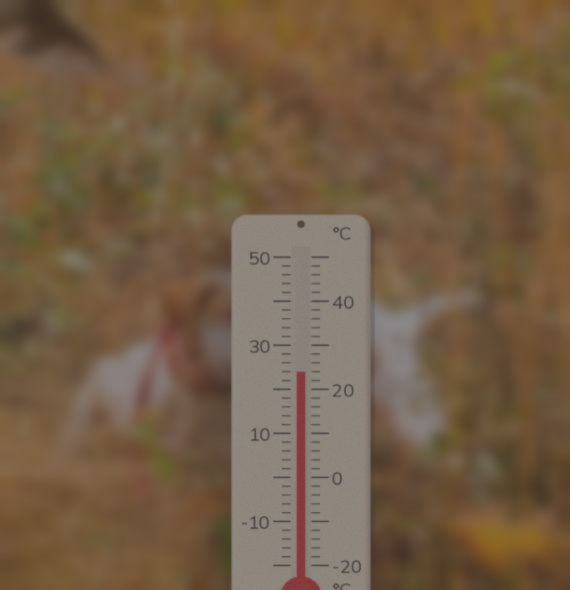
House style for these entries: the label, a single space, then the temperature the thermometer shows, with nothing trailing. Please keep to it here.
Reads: 24 °C
